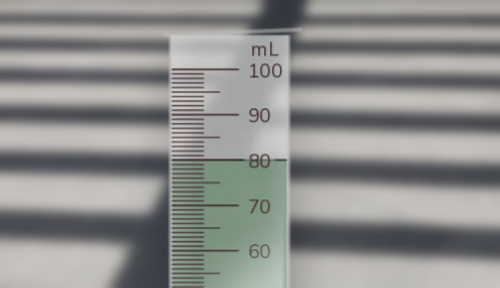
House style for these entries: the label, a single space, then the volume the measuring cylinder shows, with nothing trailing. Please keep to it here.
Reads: 80 mL
